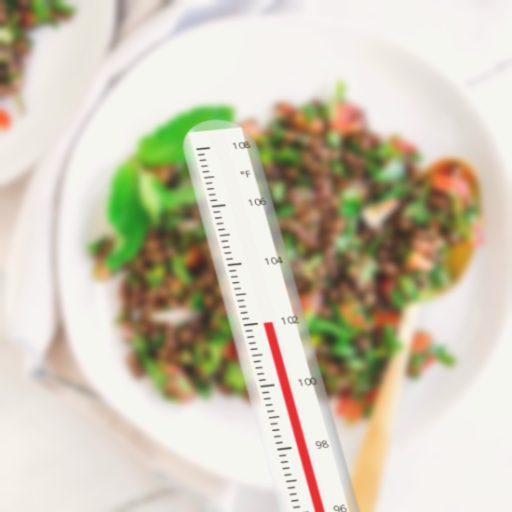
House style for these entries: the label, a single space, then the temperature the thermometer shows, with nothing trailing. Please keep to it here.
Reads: 102 °F
